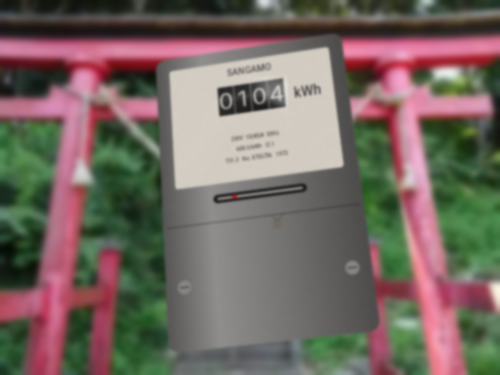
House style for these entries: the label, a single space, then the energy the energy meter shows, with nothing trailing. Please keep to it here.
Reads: 104 kWh
